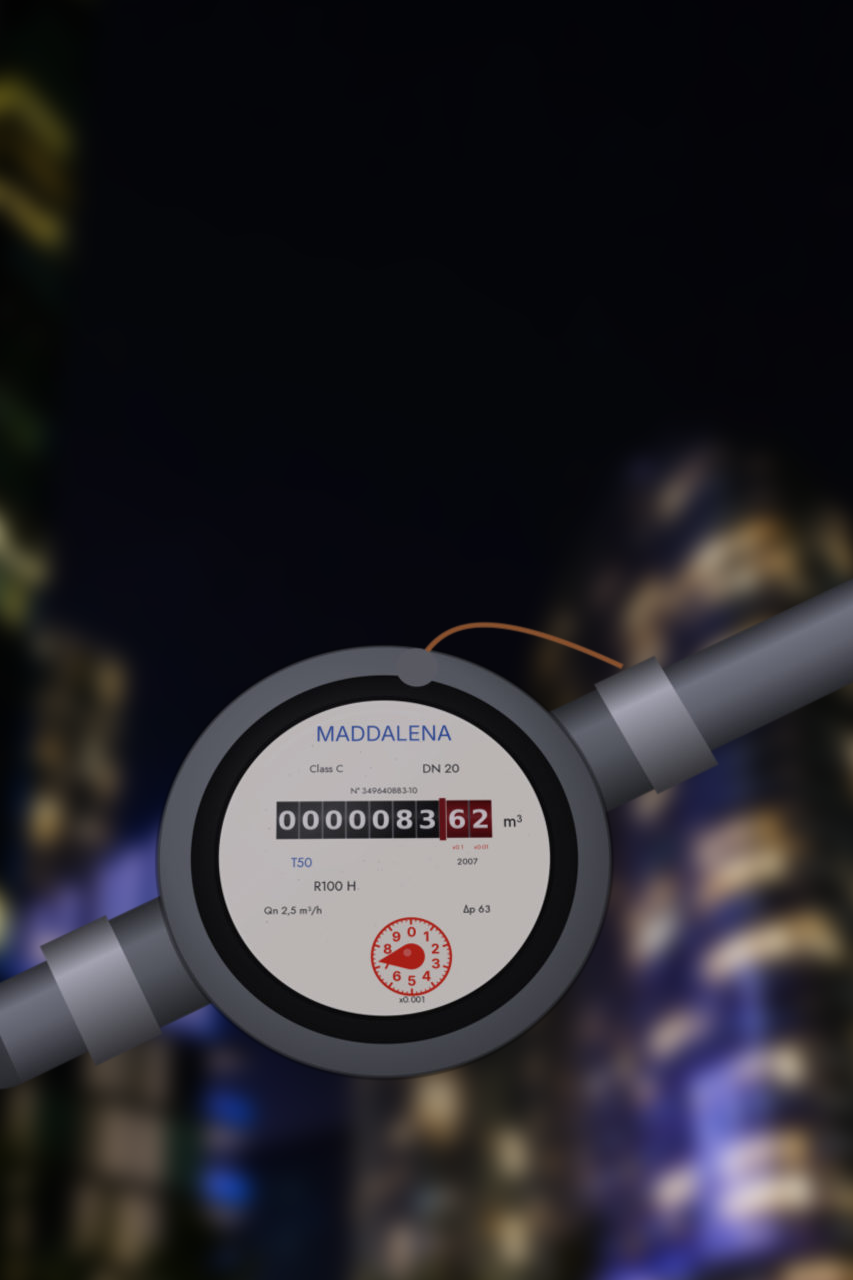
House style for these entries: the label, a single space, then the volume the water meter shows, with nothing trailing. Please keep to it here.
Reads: 83.627 m³
